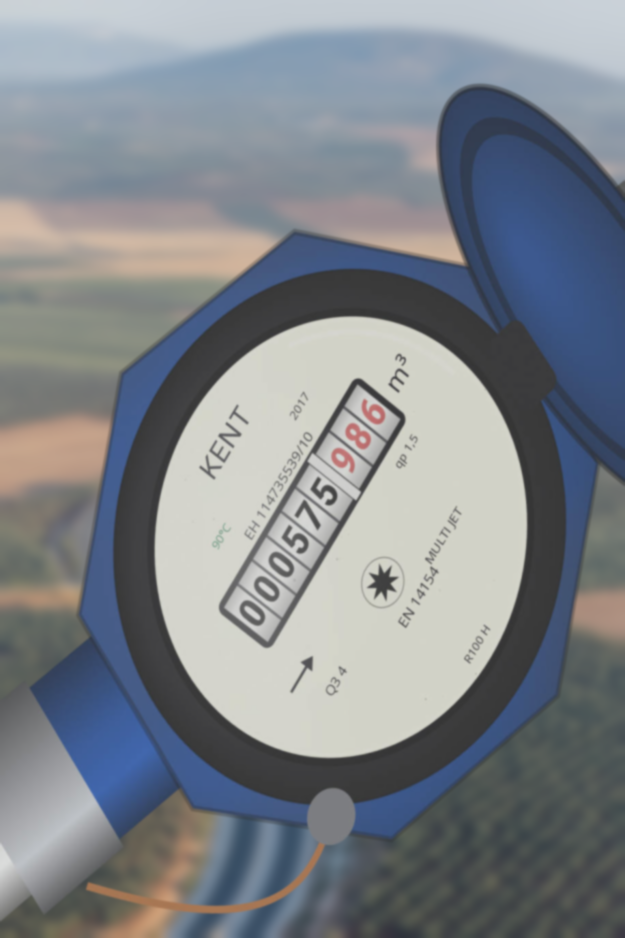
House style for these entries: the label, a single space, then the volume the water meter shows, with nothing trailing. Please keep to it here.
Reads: 575.986 m³
